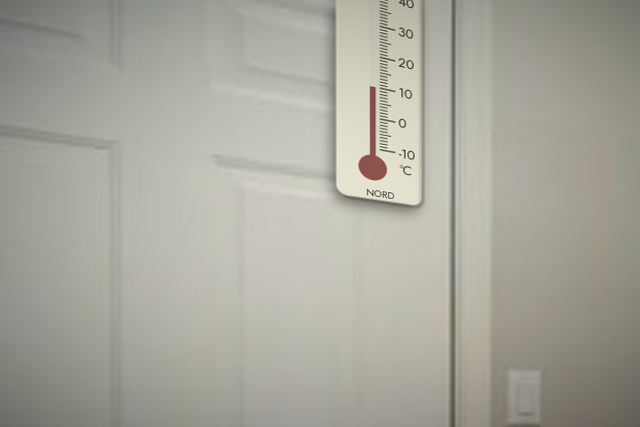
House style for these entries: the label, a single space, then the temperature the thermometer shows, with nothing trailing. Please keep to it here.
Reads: 10 °C
